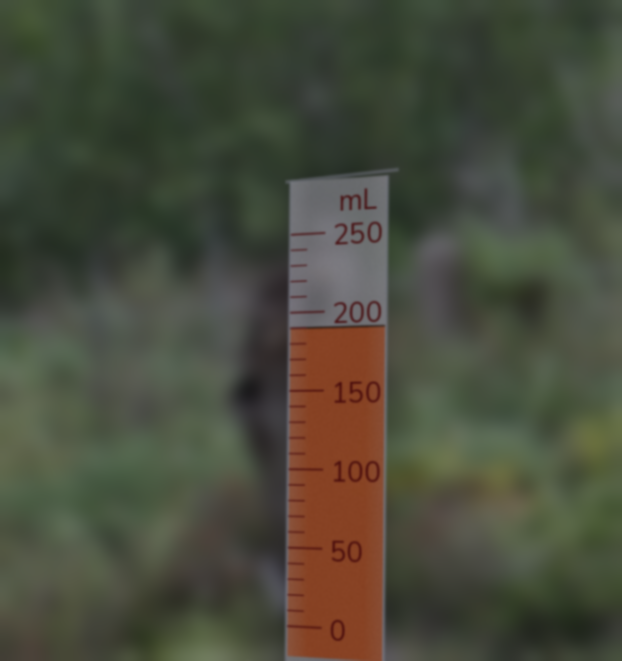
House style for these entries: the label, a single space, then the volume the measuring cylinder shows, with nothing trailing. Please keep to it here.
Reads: 190 mL
